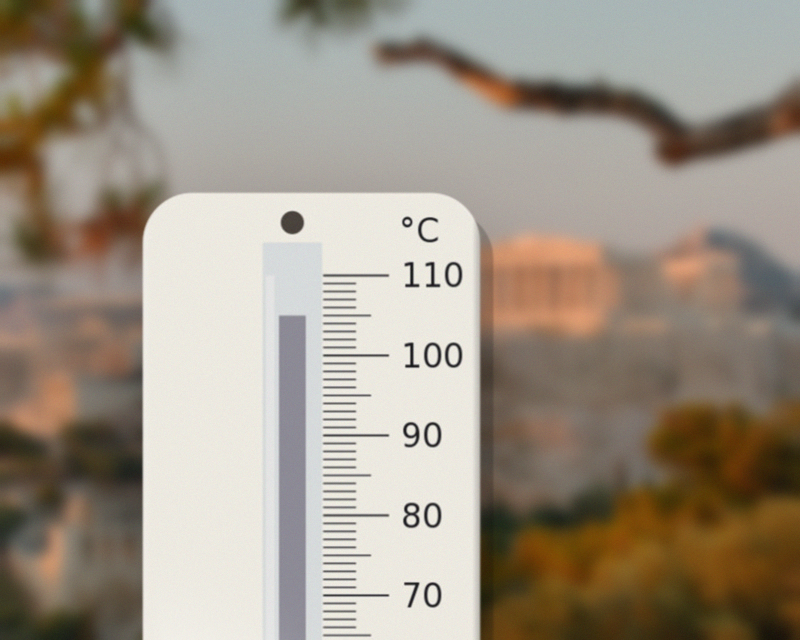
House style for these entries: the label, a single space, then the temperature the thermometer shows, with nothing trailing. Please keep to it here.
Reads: 105 °C
